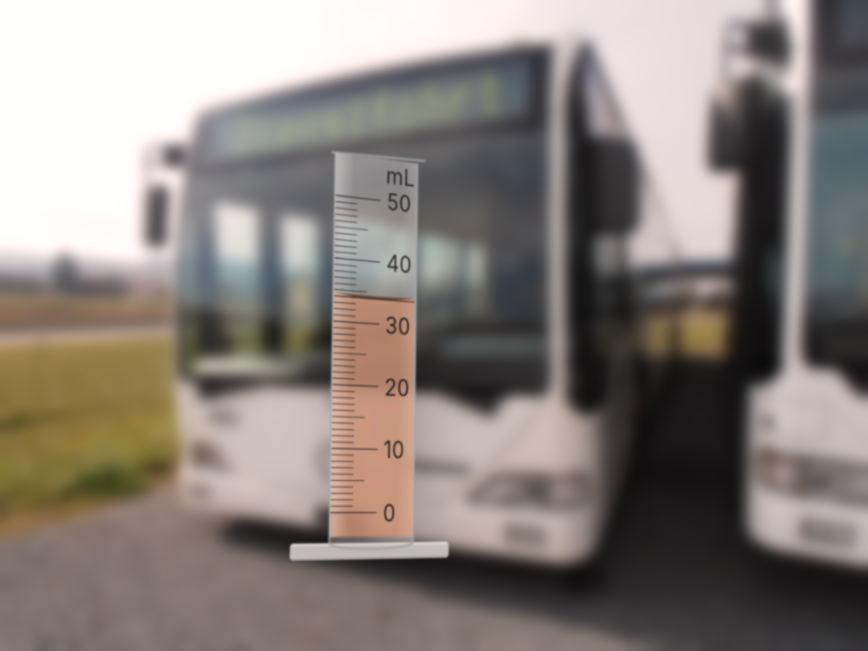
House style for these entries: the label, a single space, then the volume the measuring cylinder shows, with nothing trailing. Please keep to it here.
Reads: 34 mL
